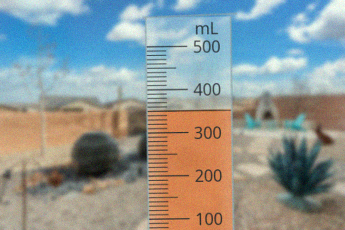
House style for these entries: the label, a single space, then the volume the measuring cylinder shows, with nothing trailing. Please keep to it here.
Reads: 350 mL
